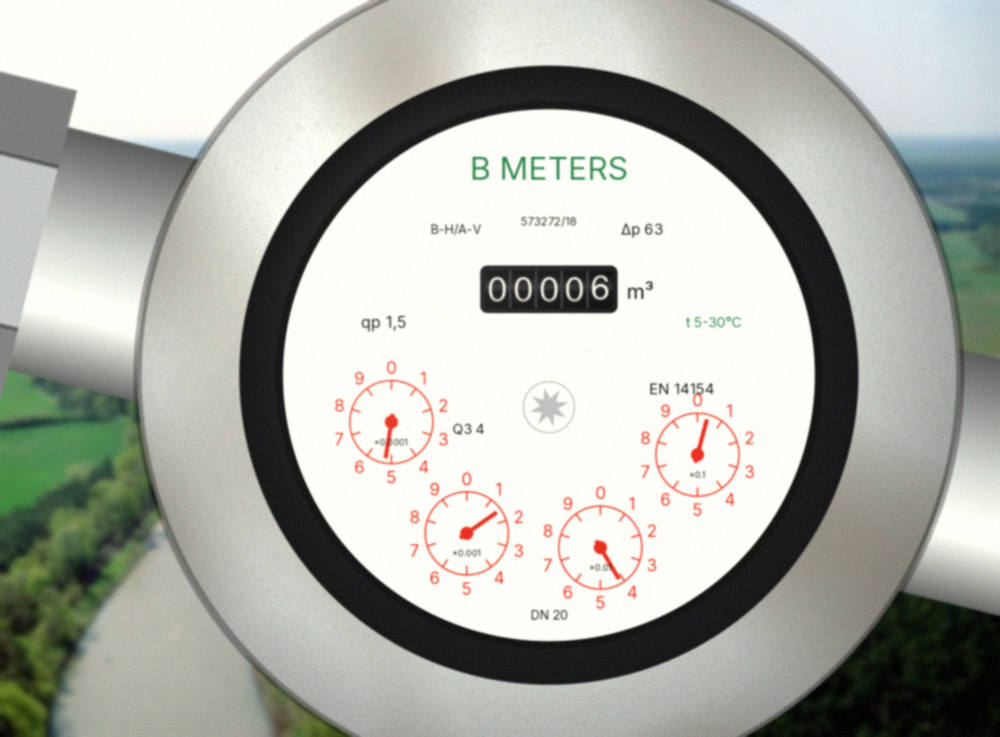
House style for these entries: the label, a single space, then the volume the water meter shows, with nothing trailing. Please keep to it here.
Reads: 6.0415 m³
